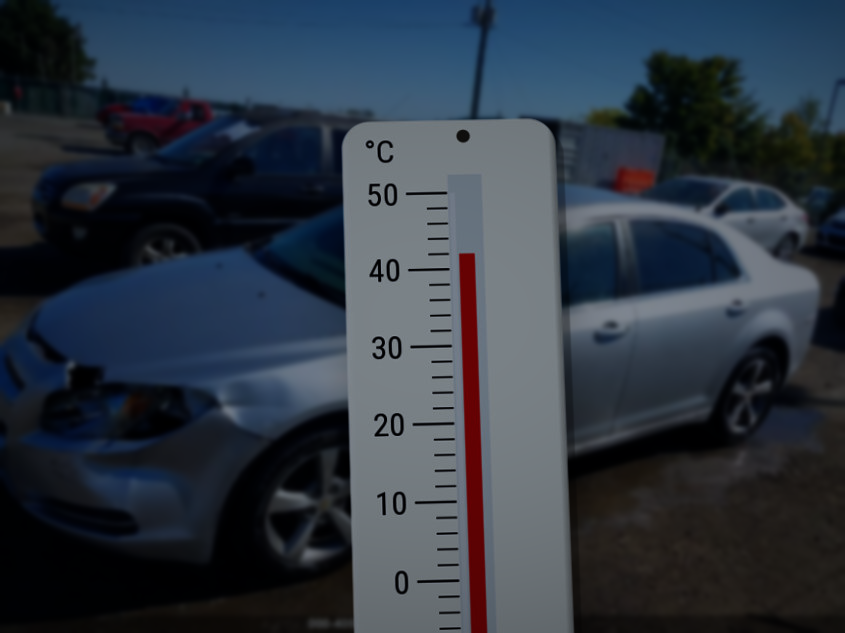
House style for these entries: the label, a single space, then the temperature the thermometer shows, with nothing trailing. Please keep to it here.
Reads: 42 °C
